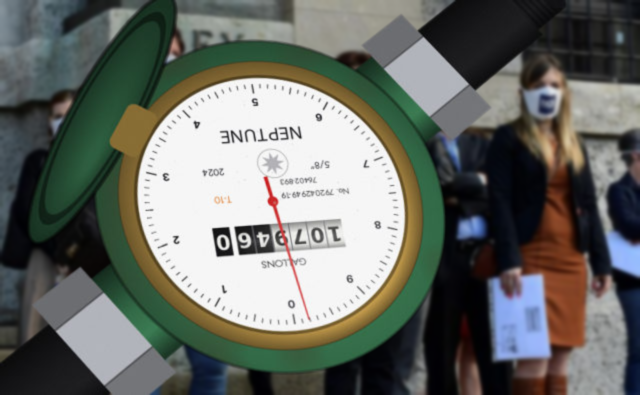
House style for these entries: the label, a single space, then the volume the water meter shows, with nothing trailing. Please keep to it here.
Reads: 1079459.8 gal
